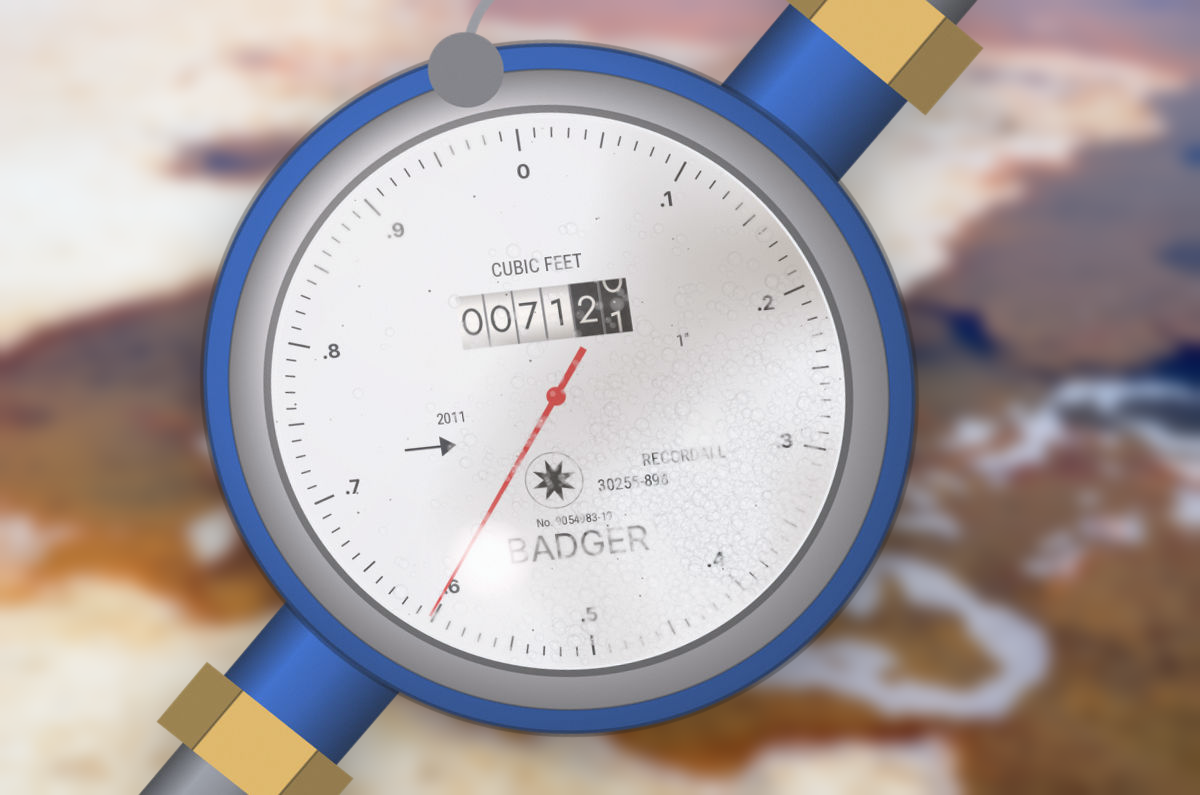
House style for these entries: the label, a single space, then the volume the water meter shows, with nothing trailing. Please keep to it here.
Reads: 7120.60 ft³
